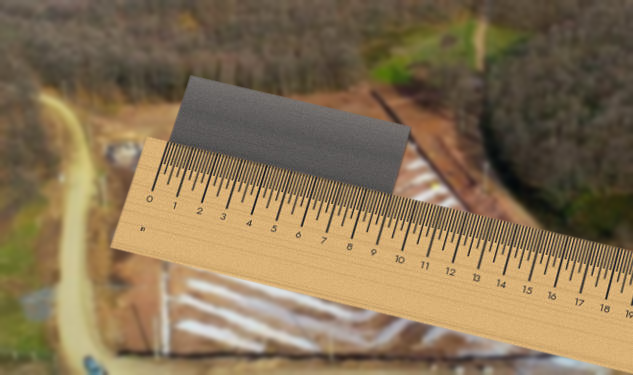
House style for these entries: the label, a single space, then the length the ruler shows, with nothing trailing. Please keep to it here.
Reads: 9 in
